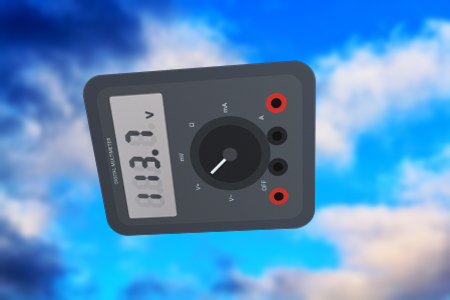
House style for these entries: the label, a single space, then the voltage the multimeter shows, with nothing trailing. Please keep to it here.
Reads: 113.7 V
